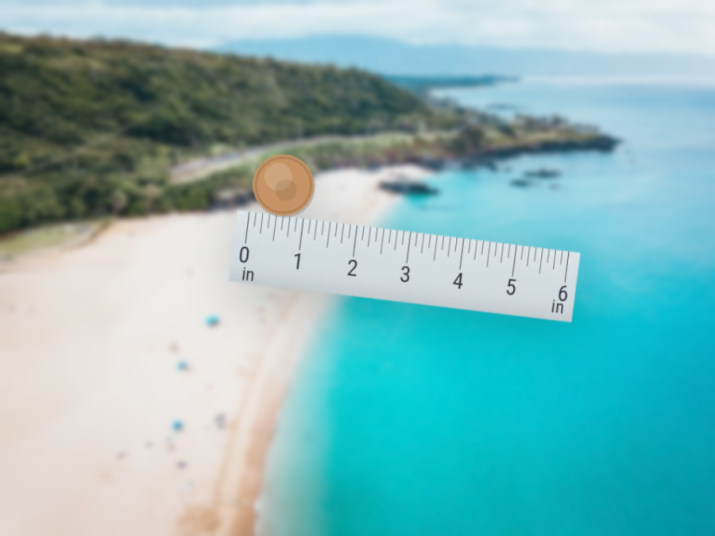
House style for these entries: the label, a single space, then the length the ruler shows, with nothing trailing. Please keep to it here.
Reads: 1.125 in
